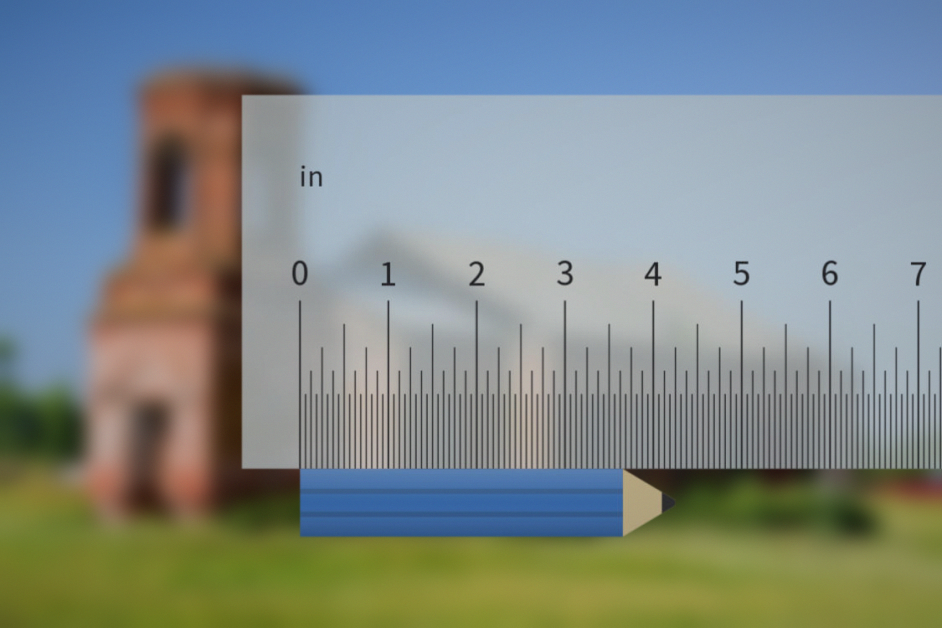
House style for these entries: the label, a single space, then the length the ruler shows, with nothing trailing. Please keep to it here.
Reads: 4.25 in
